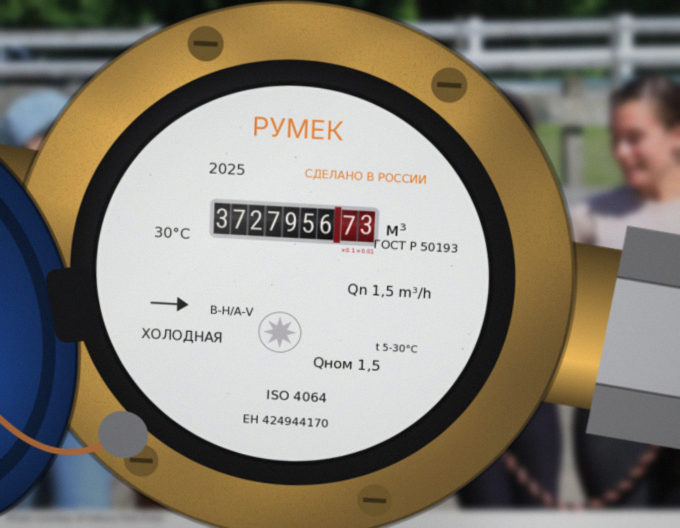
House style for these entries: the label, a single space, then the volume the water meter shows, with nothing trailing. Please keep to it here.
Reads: 3727956.73 m³
